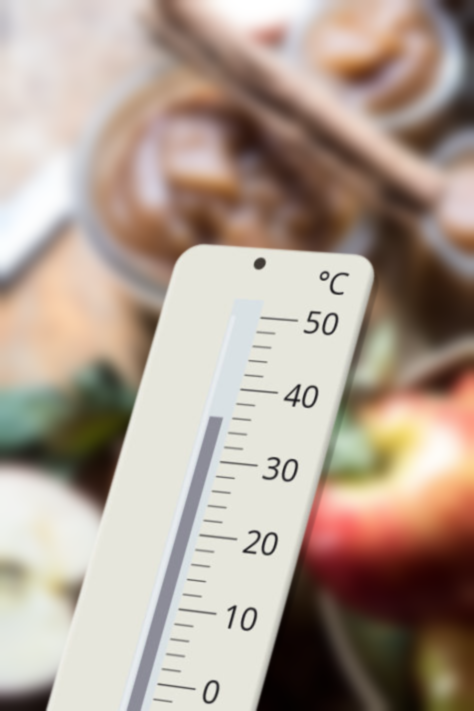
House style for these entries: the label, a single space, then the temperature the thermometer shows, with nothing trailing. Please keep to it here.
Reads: 36 °C
